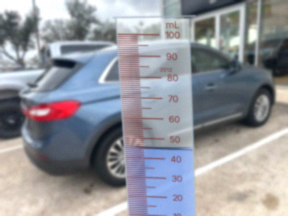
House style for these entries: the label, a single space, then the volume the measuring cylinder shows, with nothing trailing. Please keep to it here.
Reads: 45 mL
